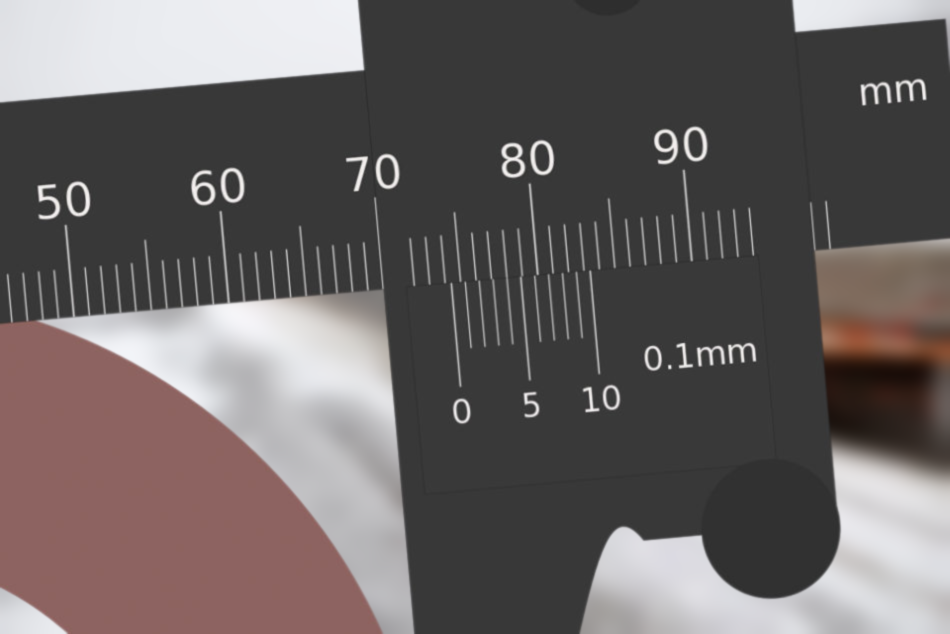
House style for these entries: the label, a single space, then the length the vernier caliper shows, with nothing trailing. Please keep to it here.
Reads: 74.4 mm
